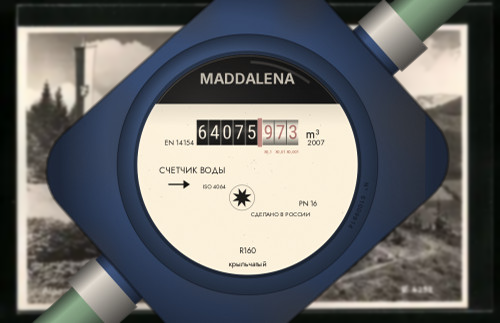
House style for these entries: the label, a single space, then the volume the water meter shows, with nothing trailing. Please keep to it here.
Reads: 64075.973 m³
